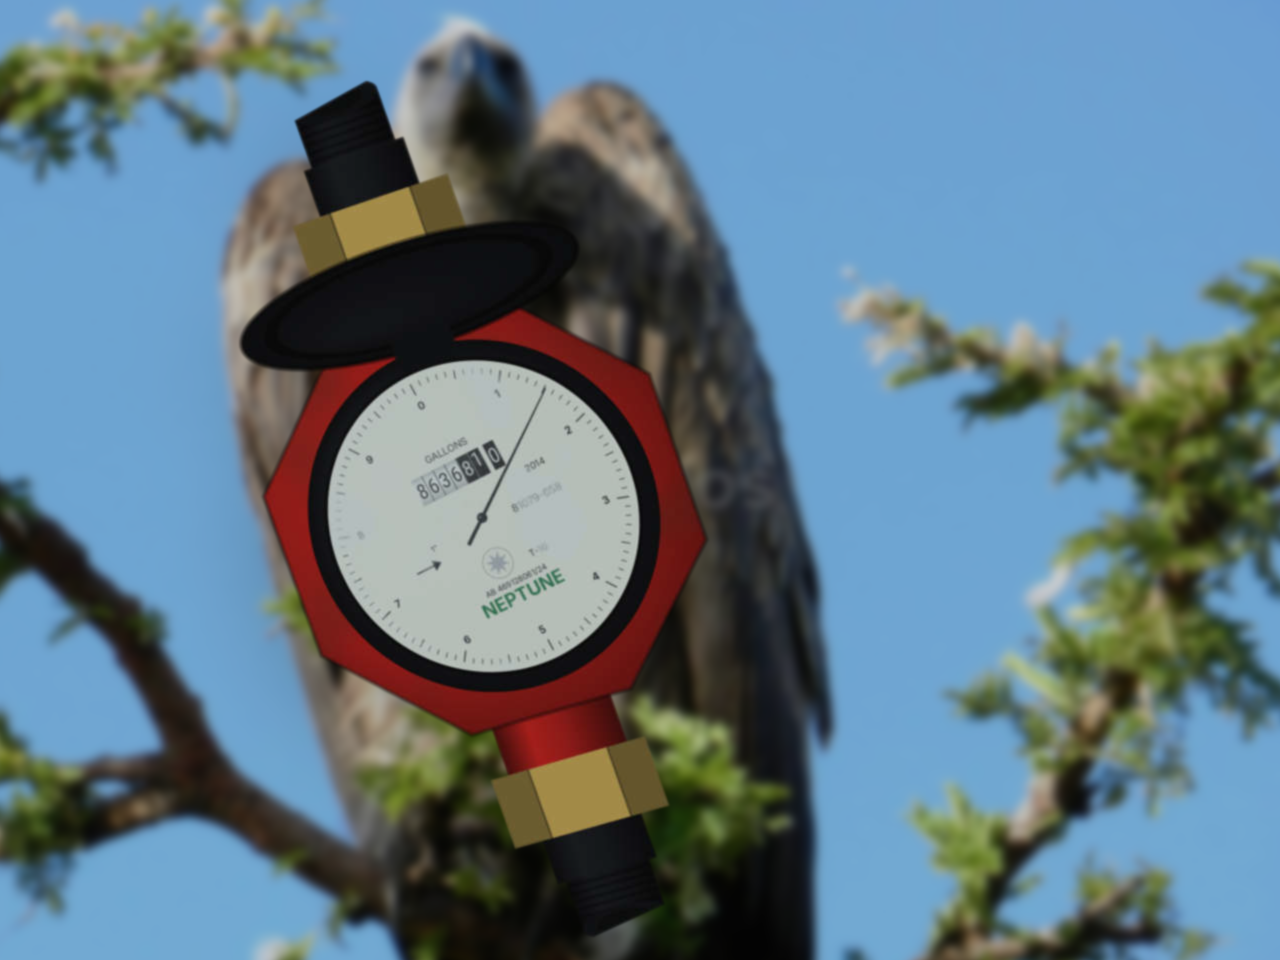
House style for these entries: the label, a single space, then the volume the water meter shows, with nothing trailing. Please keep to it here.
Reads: 8636811.5 gal
